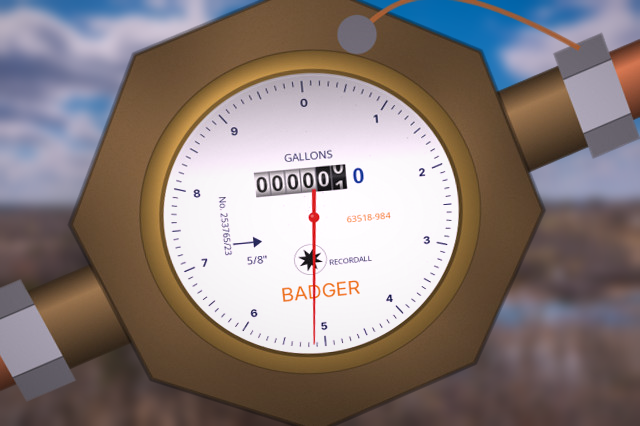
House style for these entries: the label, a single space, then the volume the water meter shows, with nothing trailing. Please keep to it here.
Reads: 5.1 gal
